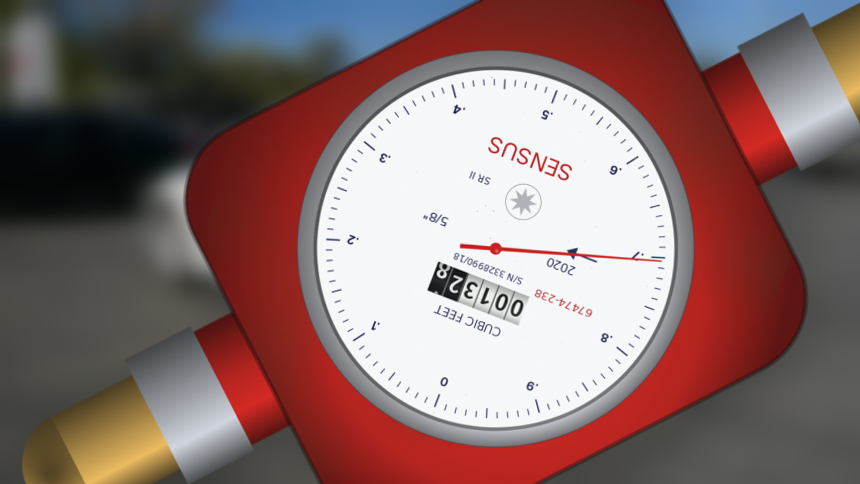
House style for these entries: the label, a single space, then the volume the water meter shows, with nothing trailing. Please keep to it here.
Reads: 1327.70 ft³
